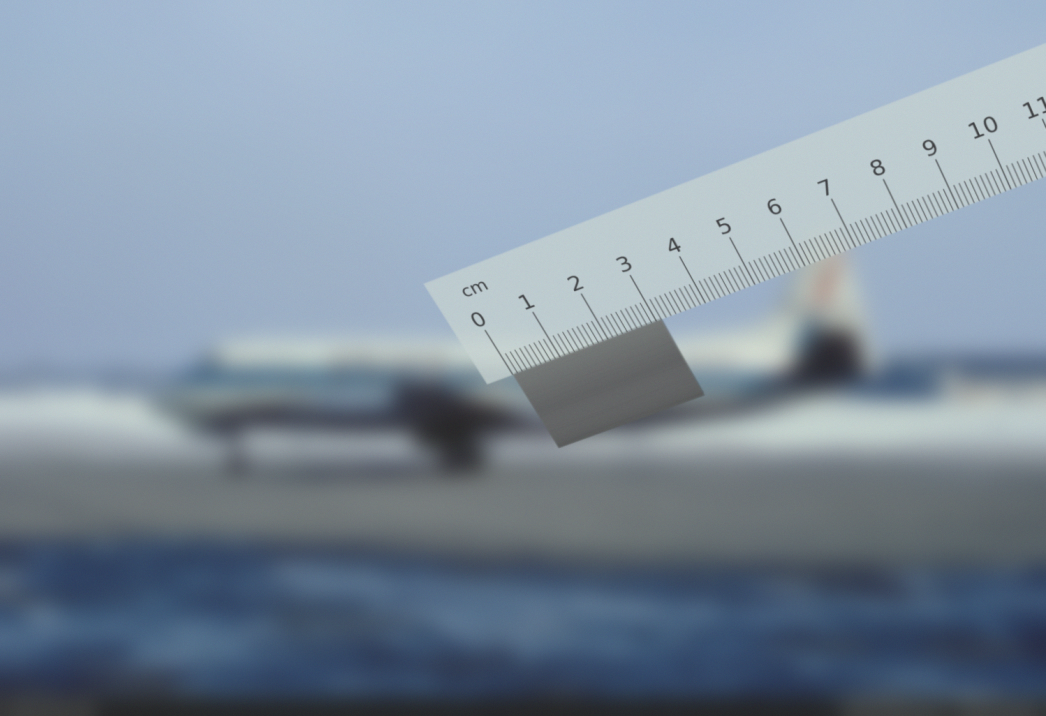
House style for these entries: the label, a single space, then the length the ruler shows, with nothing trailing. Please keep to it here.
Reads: 3.1 cm
